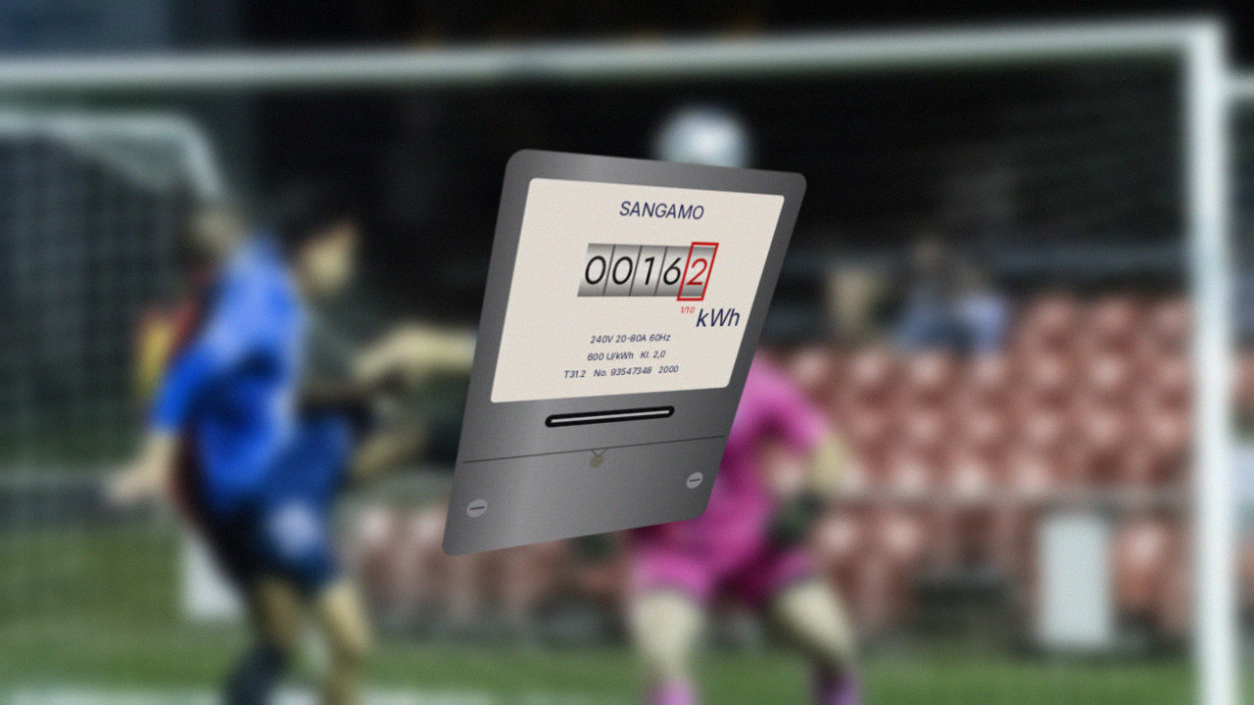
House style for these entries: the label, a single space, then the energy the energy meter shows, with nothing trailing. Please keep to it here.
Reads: 16.2 kWh
